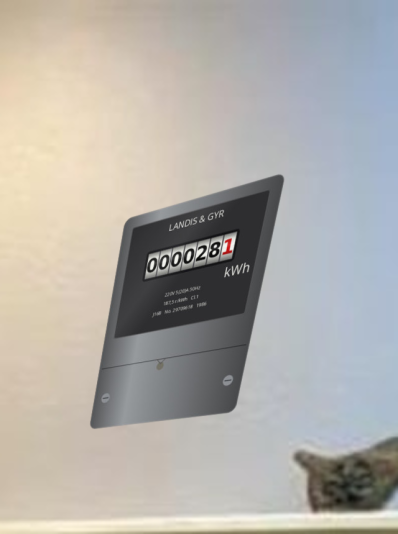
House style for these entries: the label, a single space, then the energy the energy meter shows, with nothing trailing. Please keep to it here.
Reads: 28.1 kWh
